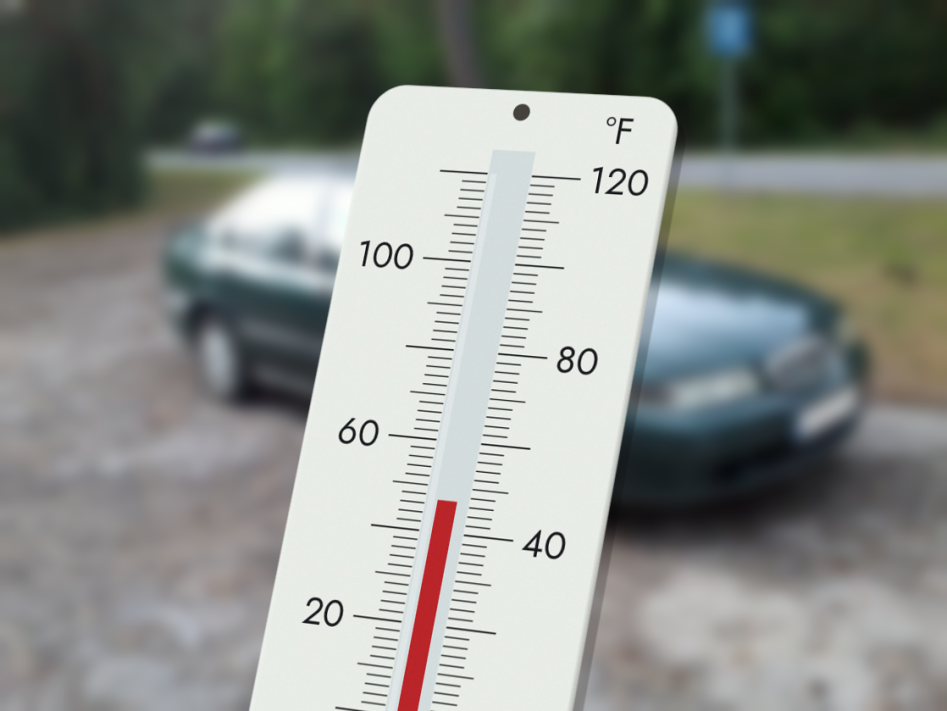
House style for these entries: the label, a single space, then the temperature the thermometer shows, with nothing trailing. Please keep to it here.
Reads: 47 °F
